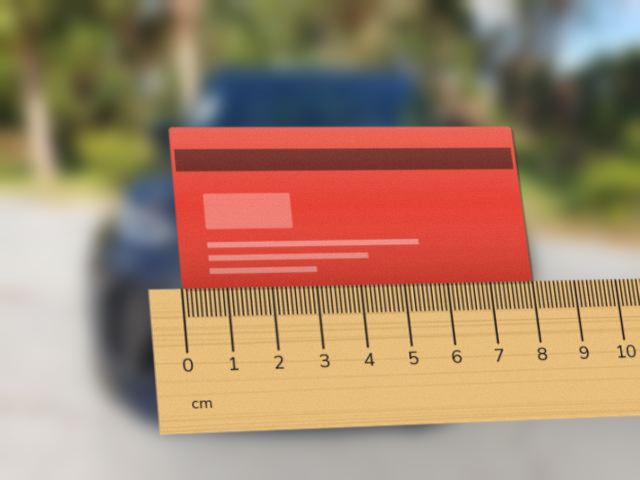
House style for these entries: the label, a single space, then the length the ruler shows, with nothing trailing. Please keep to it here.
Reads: 8 cm
